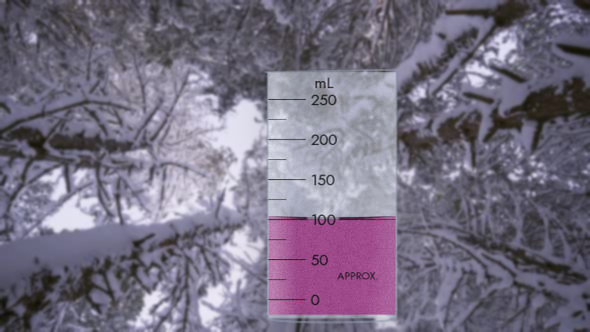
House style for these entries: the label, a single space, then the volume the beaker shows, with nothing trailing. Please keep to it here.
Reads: 100 mL
